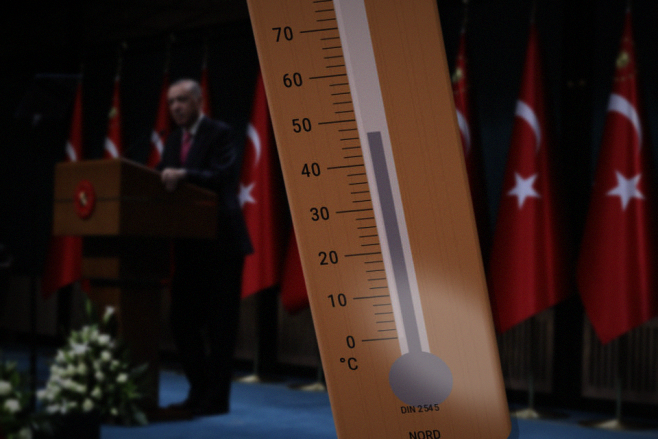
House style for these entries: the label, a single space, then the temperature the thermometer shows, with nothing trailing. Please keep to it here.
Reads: 47 °C
